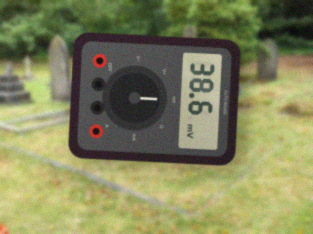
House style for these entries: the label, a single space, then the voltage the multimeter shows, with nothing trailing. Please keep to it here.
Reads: 38.6 mV
